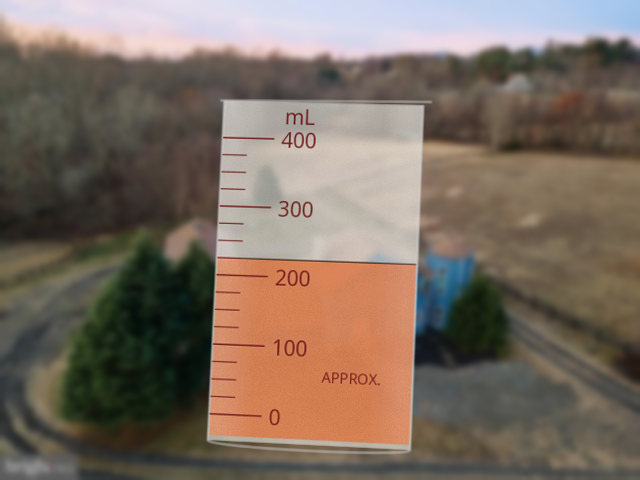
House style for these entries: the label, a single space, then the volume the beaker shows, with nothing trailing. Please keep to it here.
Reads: 225 mL
